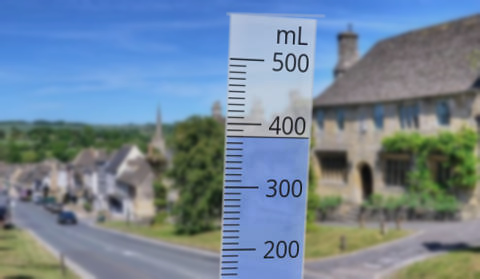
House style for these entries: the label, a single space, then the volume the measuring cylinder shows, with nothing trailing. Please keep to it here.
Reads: 380 mL
